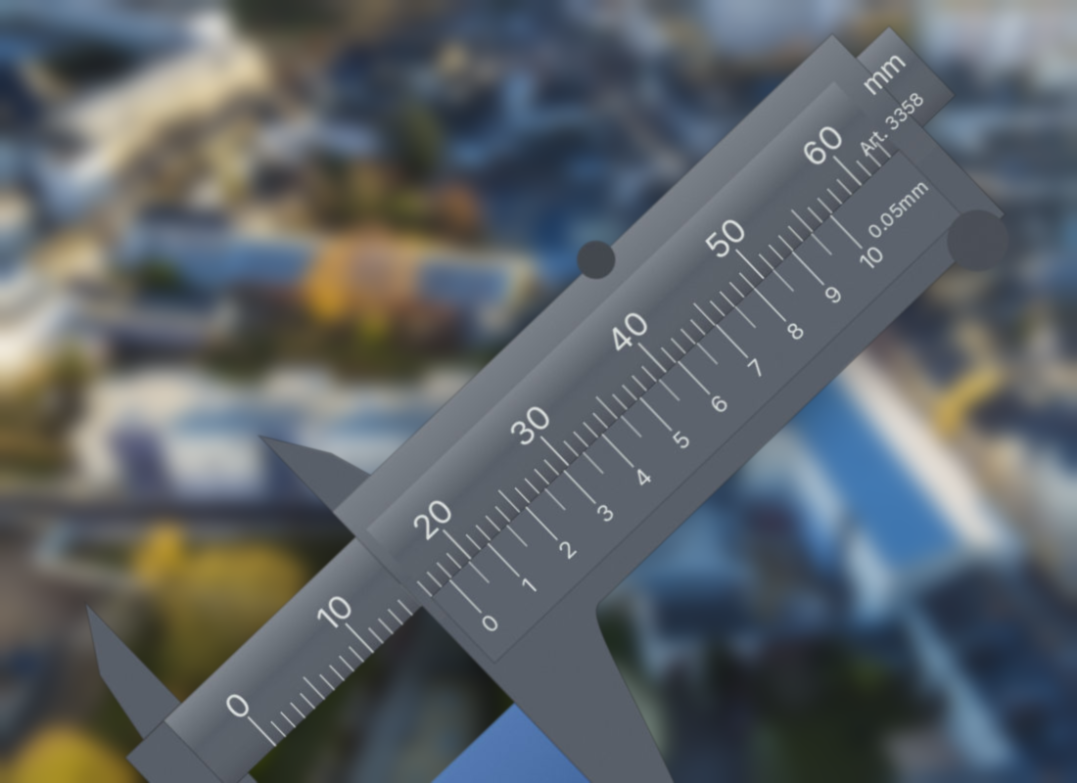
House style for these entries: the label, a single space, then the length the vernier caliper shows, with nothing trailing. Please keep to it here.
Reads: 17.8 mm
